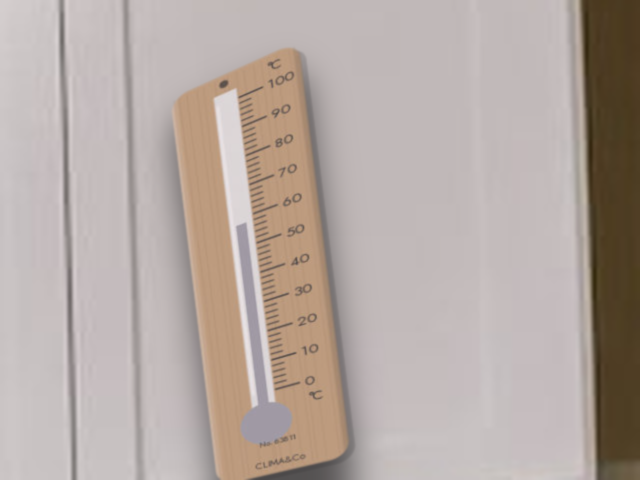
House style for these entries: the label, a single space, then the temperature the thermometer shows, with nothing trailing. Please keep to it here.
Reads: 58 °C
